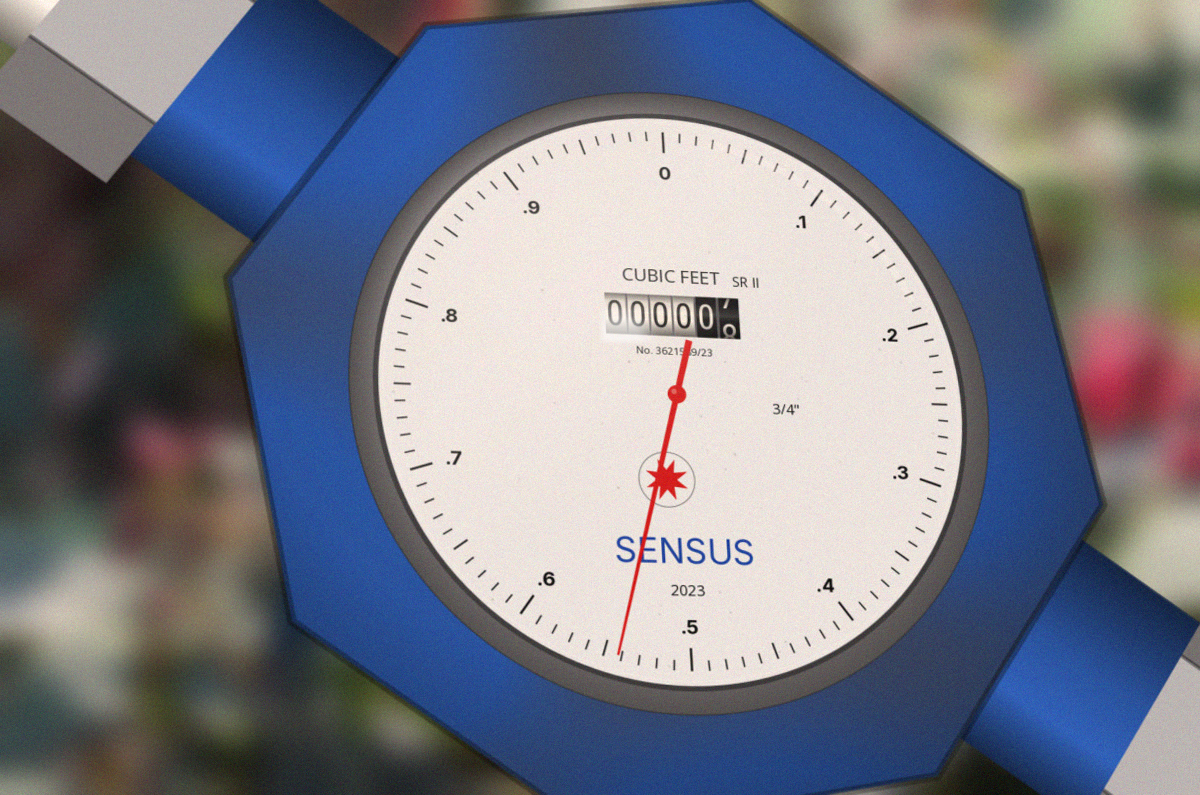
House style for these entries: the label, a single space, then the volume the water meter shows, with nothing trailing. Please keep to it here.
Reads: 7.54 ft³
